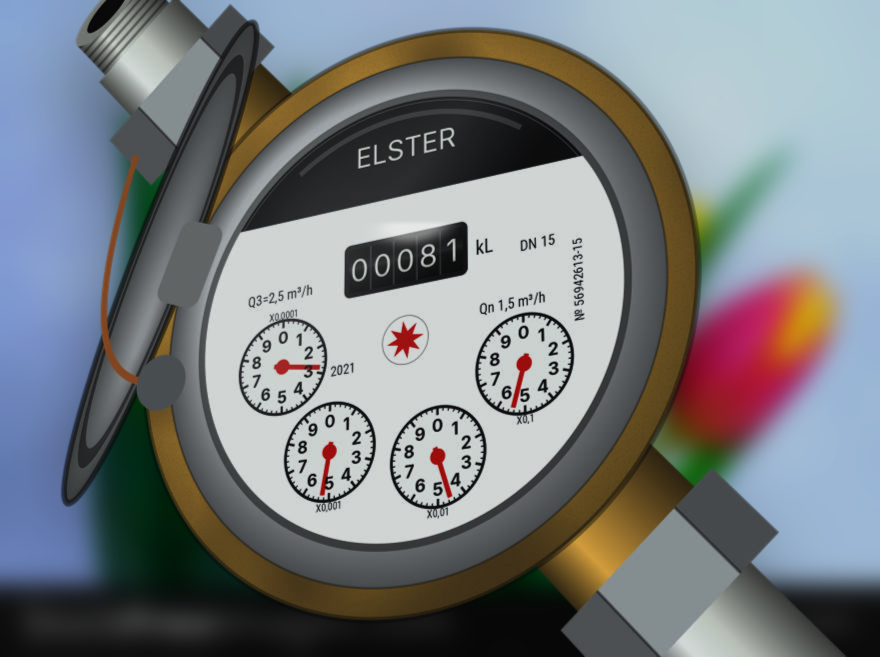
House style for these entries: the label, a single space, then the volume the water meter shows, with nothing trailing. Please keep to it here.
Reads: 81.5452 kL
